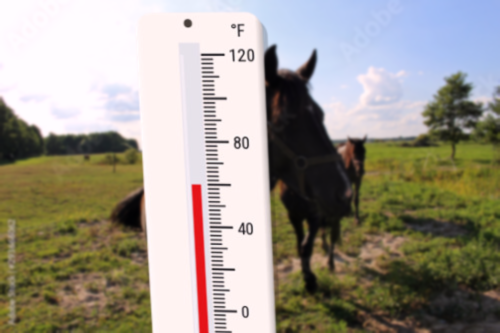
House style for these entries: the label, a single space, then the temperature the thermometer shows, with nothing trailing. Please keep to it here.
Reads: 60 °F
